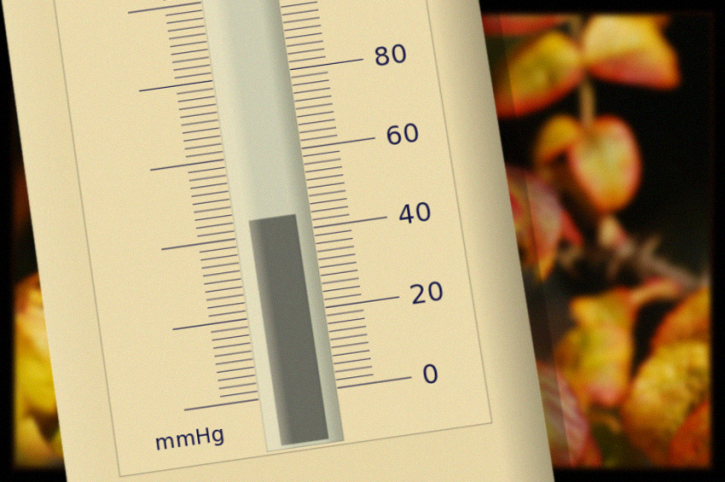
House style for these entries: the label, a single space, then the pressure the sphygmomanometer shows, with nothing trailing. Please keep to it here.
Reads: 44 mmHg
